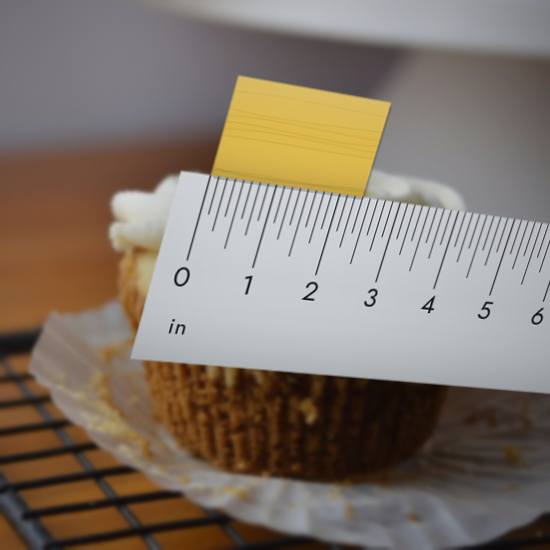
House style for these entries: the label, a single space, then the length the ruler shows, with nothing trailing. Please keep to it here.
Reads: 2.375 in
